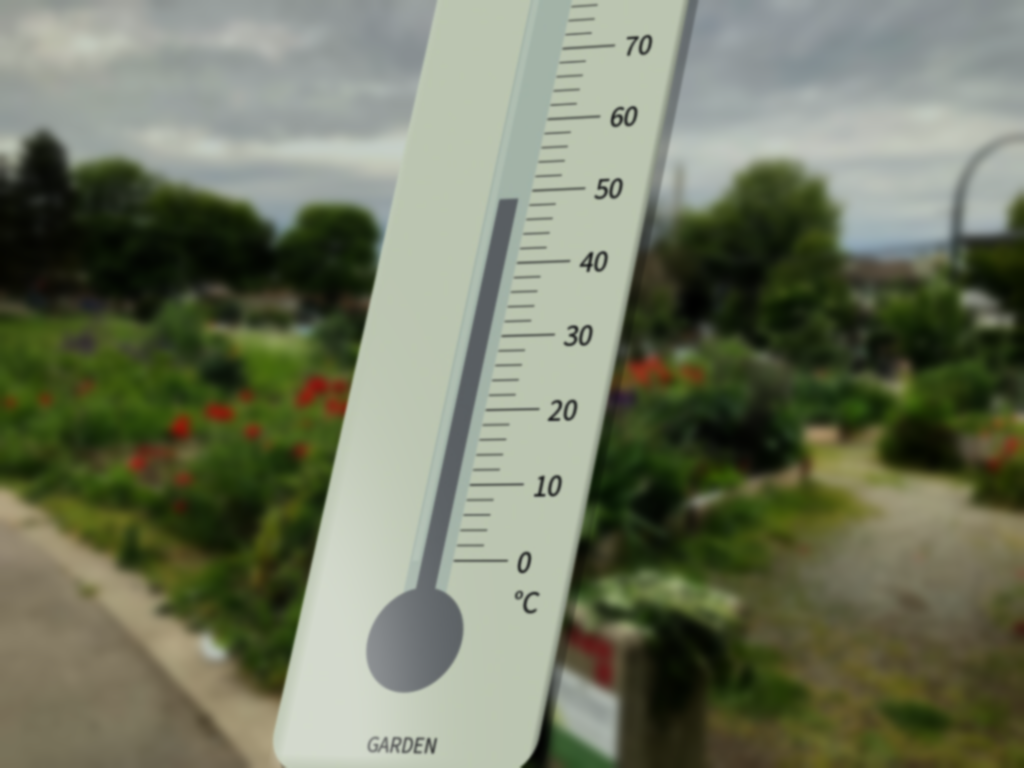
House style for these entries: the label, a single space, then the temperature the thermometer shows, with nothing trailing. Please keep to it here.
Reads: 49 °C
